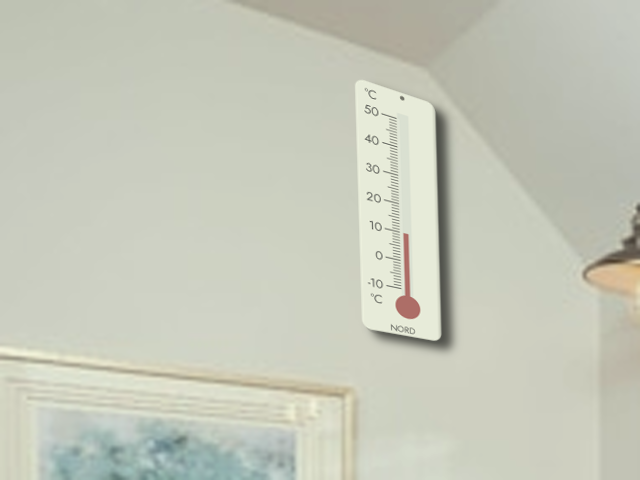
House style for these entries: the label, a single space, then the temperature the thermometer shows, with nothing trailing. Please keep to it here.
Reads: 10 °C
